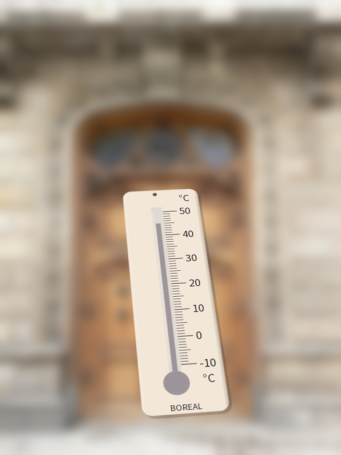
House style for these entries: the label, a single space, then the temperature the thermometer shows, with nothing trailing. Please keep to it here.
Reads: 45 °C
